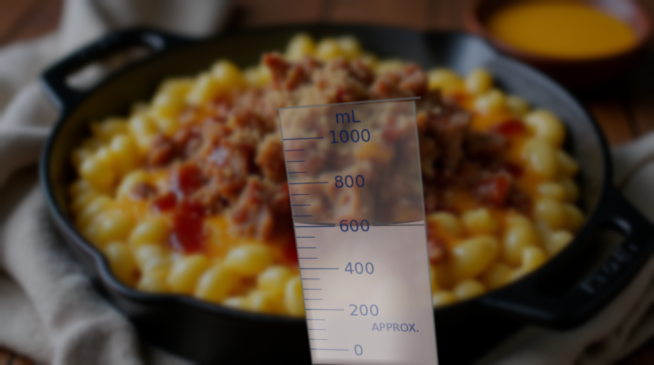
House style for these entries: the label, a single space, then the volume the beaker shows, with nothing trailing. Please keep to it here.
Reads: 600 mL
